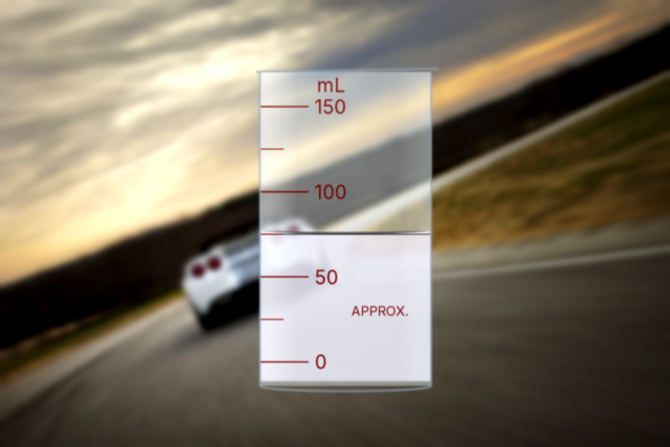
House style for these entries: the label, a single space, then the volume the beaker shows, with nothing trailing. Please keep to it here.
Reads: 75 mL
